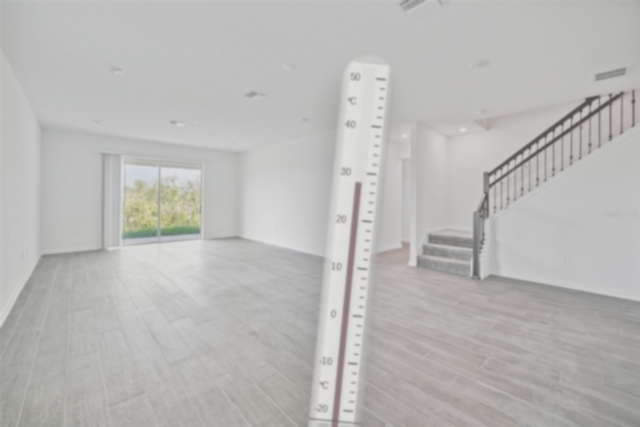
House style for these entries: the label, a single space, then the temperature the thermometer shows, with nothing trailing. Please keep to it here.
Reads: 28 °C
